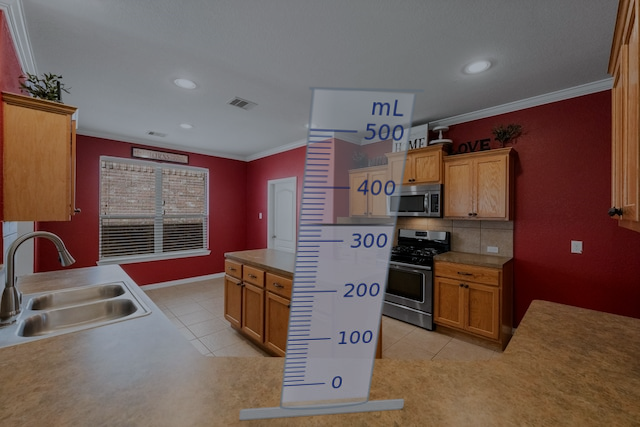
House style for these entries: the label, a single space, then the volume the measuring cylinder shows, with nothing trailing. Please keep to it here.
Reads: 330 mL
